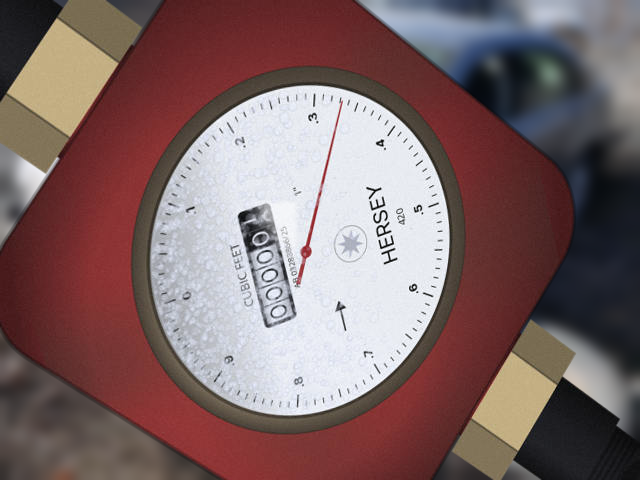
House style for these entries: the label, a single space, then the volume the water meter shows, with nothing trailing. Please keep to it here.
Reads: 1.33 ft³
